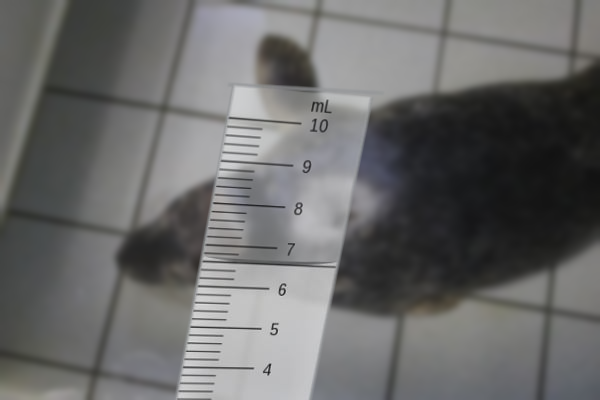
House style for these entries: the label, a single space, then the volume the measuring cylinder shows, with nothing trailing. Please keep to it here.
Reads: 6.6 mL
